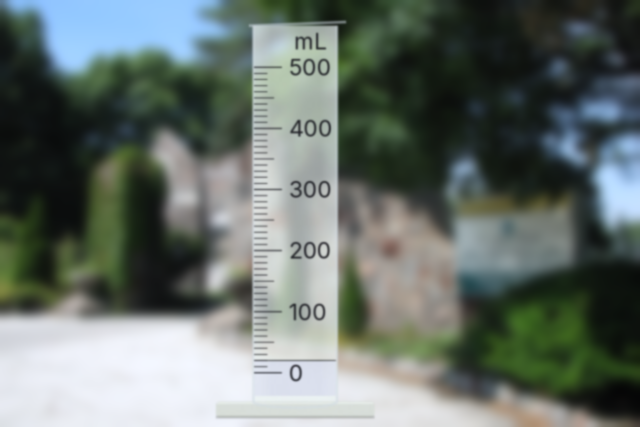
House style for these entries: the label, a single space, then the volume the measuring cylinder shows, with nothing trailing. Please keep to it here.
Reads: 20 mL
